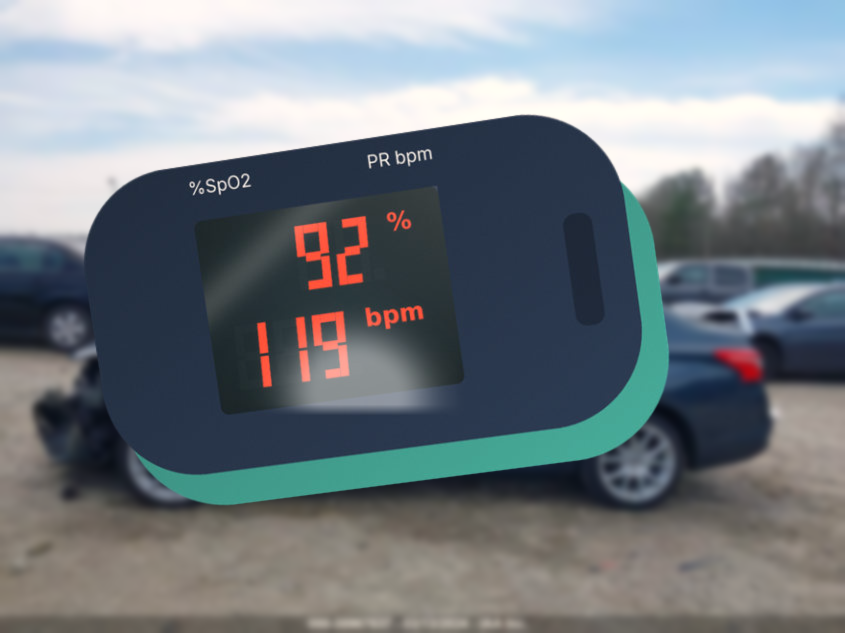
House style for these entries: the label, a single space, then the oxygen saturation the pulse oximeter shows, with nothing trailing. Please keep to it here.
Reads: 92 %
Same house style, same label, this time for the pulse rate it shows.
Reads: 119 bpm
